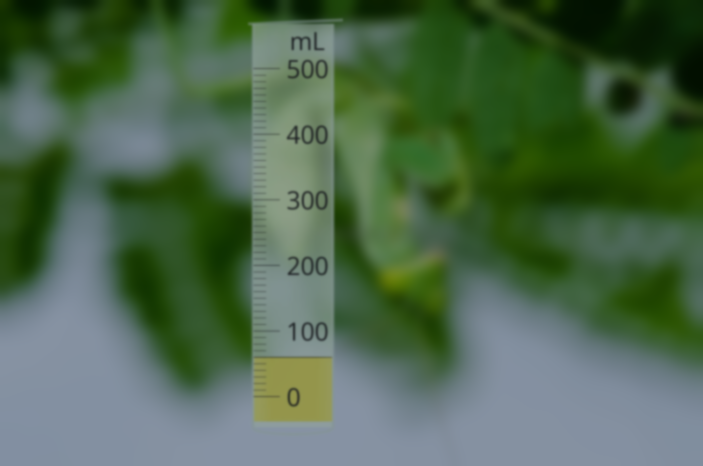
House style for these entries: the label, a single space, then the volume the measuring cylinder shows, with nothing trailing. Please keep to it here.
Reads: 60 mL
